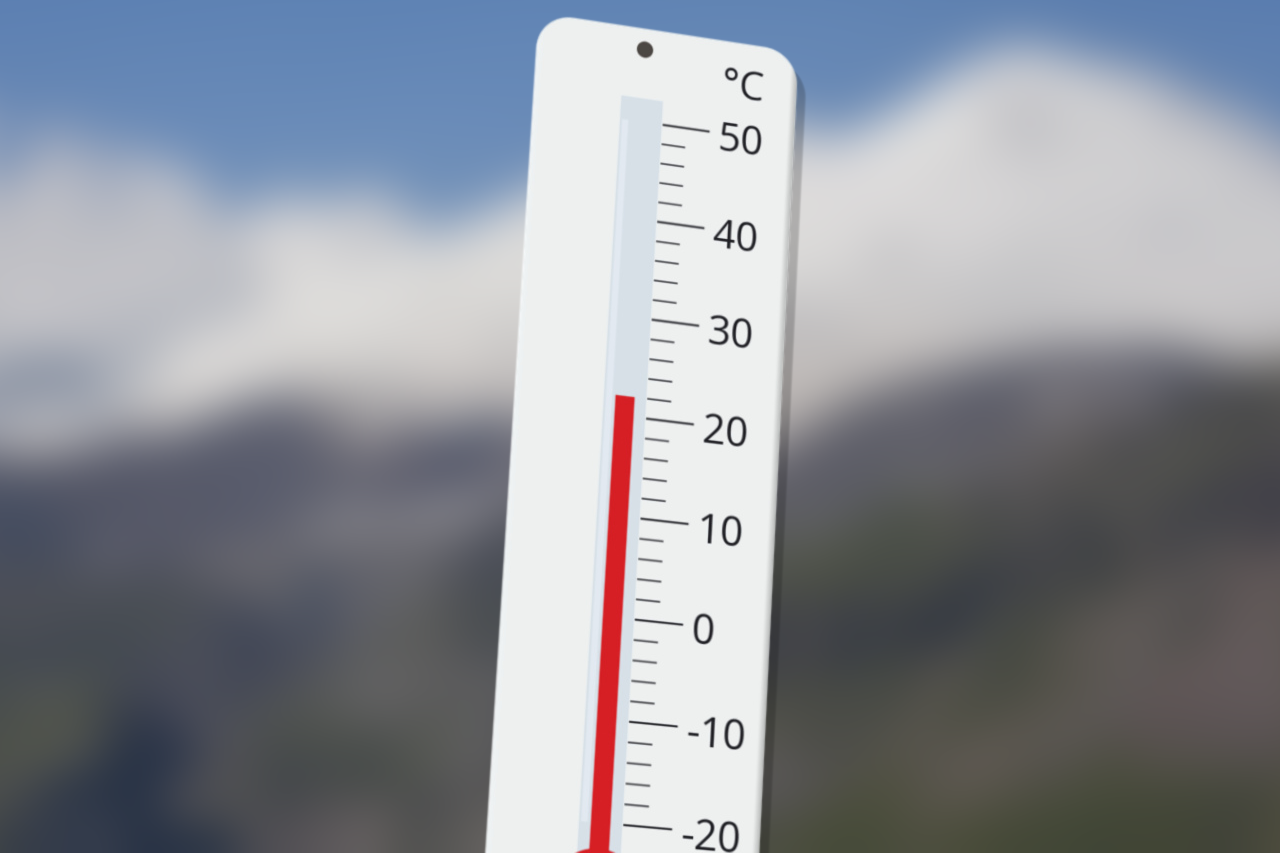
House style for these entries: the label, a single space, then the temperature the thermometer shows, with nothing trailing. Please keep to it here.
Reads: 22 °C
